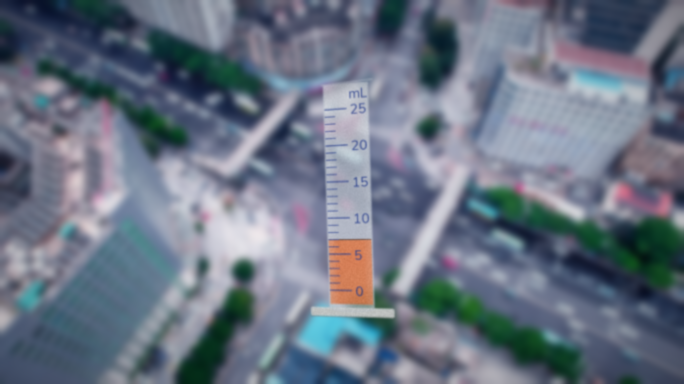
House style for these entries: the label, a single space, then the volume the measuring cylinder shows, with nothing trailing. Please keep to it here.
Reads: 7 mL
